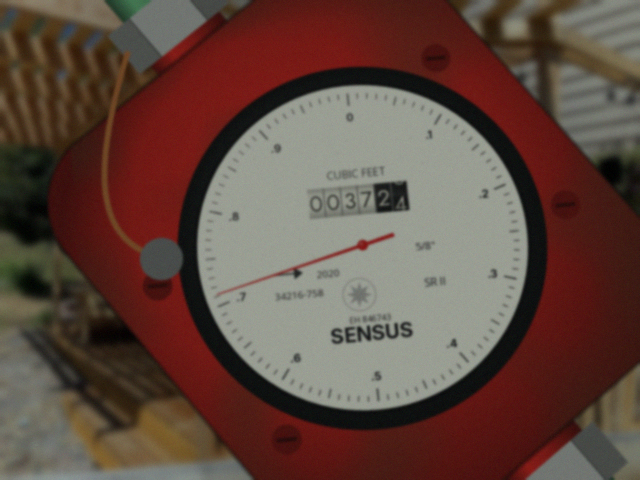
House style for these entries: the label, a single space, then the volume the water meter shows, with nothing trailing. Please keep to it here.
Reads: 3723.71 ft³
